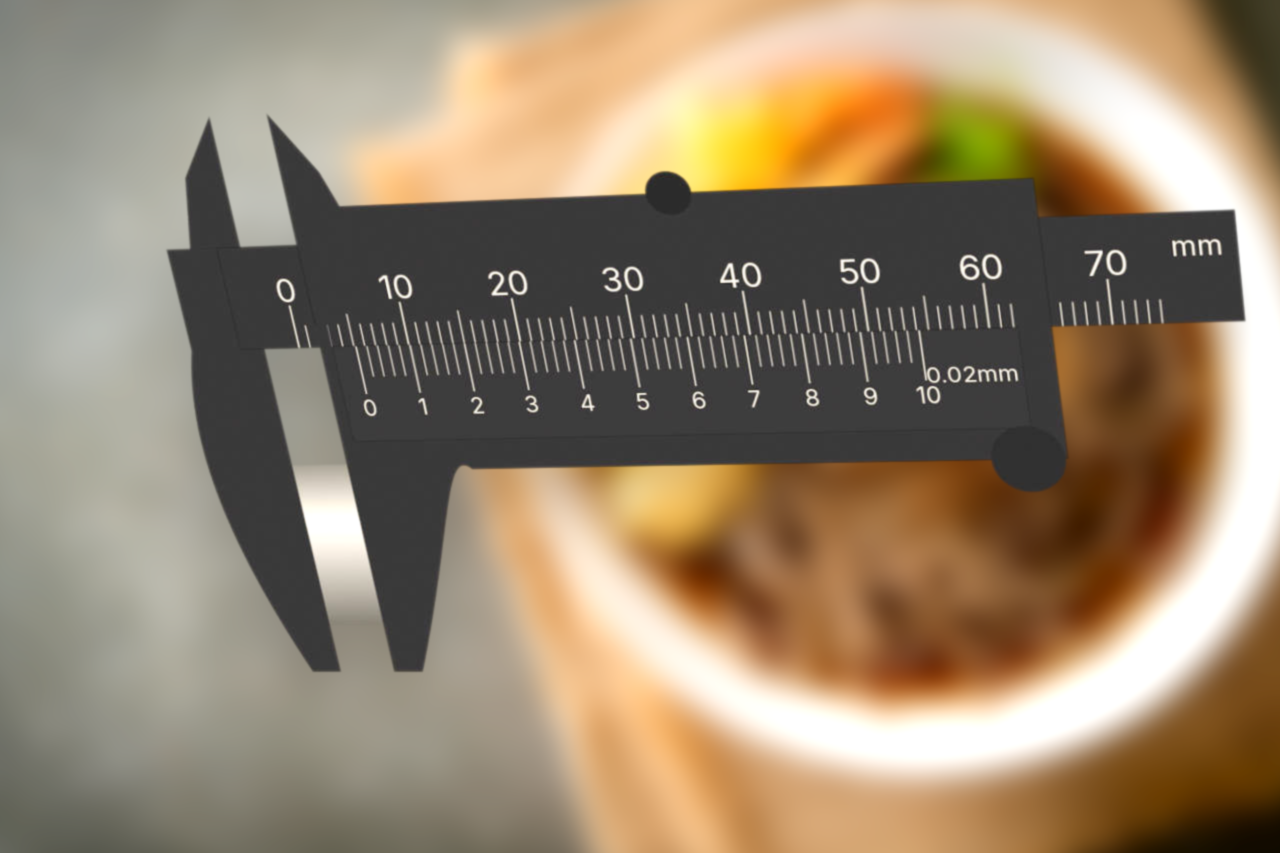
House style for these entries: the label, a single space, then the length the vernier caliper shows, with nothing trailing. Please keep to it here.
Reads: 5.2 mm
